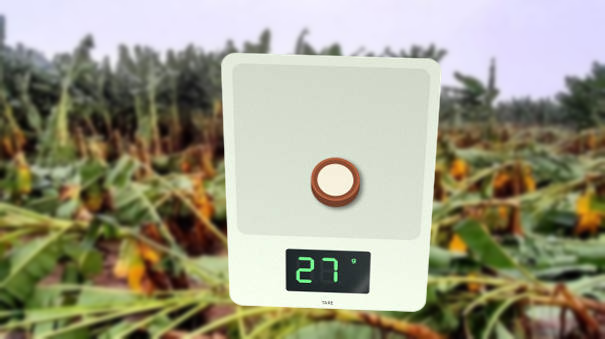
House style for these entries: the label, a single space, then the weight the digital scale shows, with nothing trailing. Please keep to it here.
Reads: 27 g
